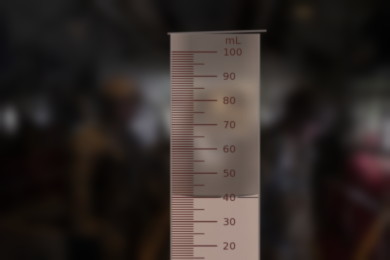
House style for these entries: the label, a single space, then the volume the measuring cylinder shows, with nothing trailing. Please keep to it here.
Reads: 40 mL
